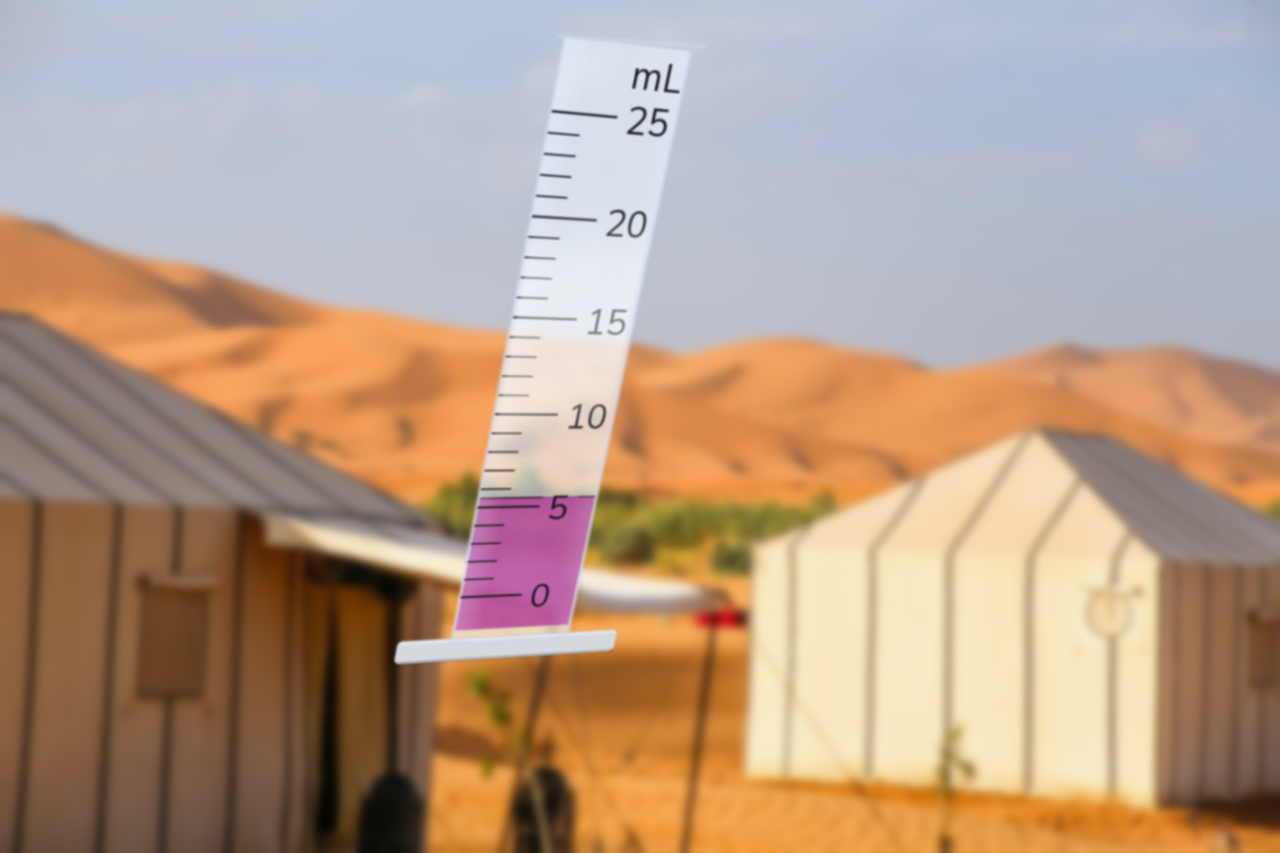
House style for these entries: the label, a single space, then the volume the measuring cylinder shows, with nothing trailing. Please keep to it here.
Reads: 5.5 mL
